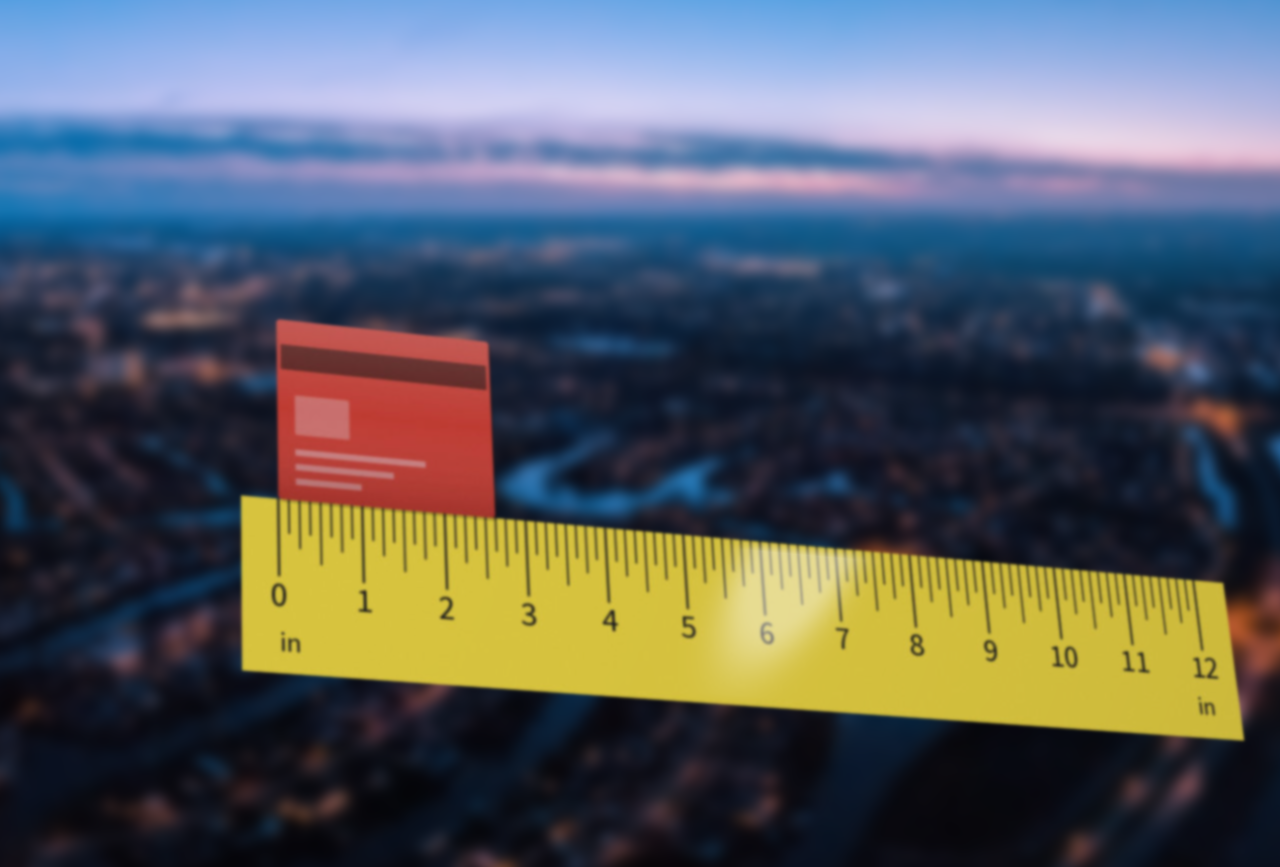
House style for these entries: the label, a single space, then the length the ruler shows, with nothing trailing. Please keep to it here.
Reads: 2.625 in
